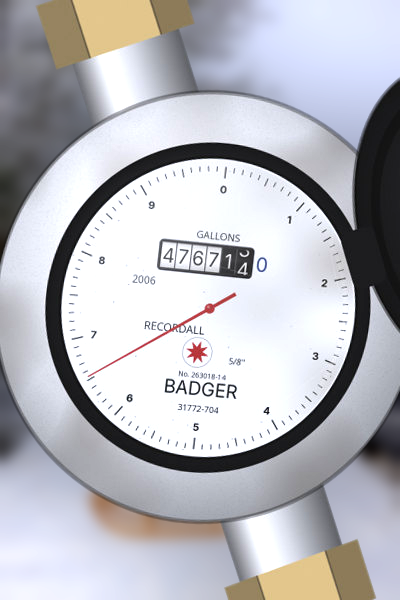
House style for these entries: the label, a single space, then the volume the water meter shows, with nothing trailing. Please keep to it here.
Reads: 4767136.5 gal
